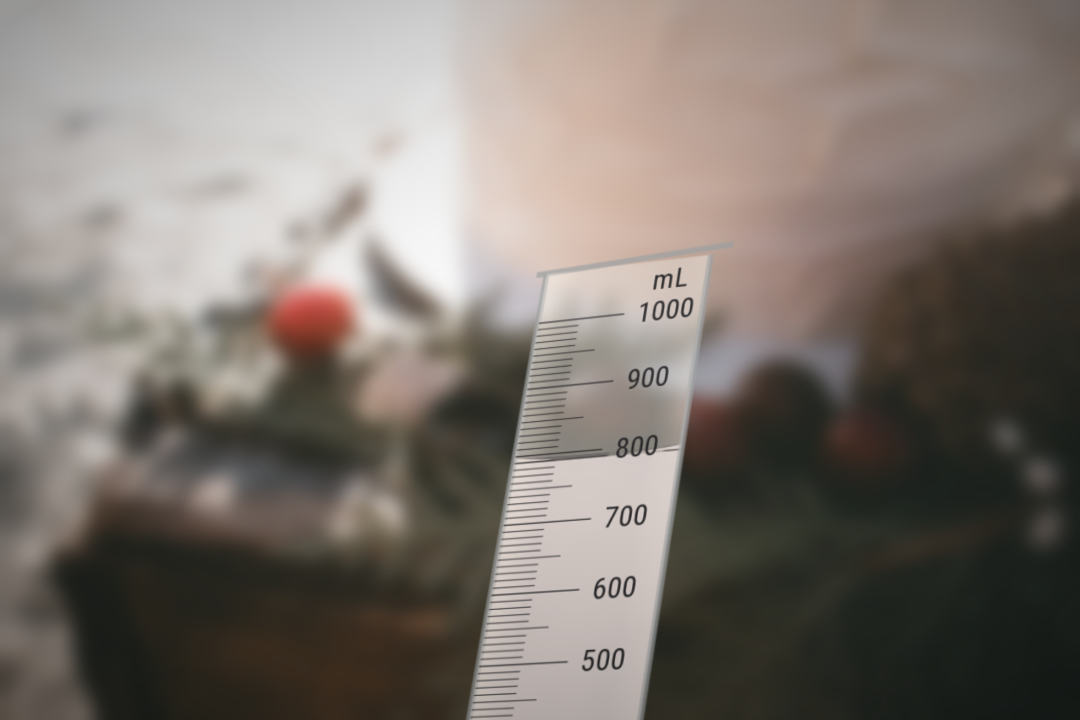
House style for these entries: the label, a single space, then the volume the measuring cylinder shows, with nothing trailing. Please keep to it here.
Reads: 790 mL
